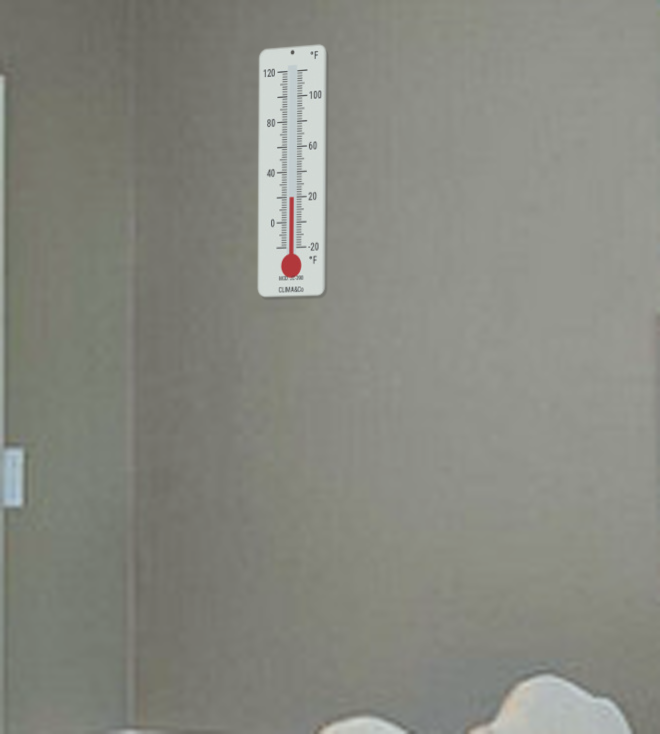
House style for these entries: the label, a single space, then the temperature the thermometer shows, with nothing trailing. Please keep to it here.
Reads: 20 °F
